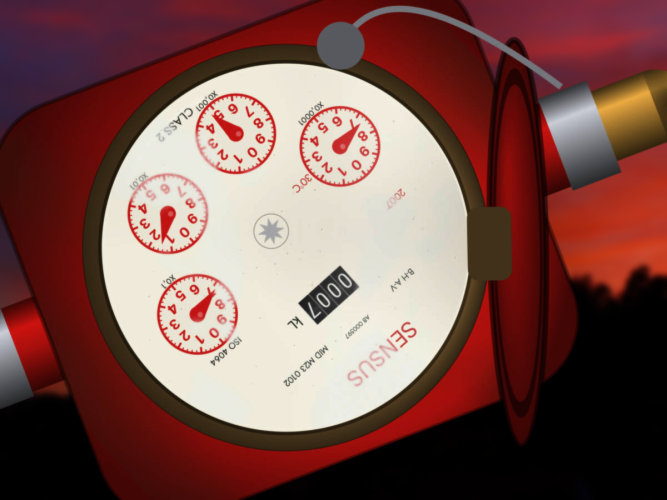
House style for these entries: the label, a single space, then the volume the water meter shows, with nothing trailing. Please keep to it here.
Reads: 7.7147 kL
